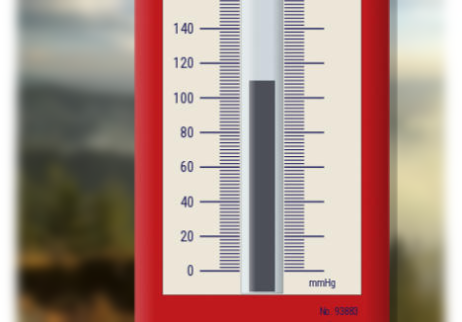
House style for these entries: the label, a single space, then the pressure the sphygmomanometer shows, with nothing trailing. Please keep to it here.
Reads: 110 mmHg
